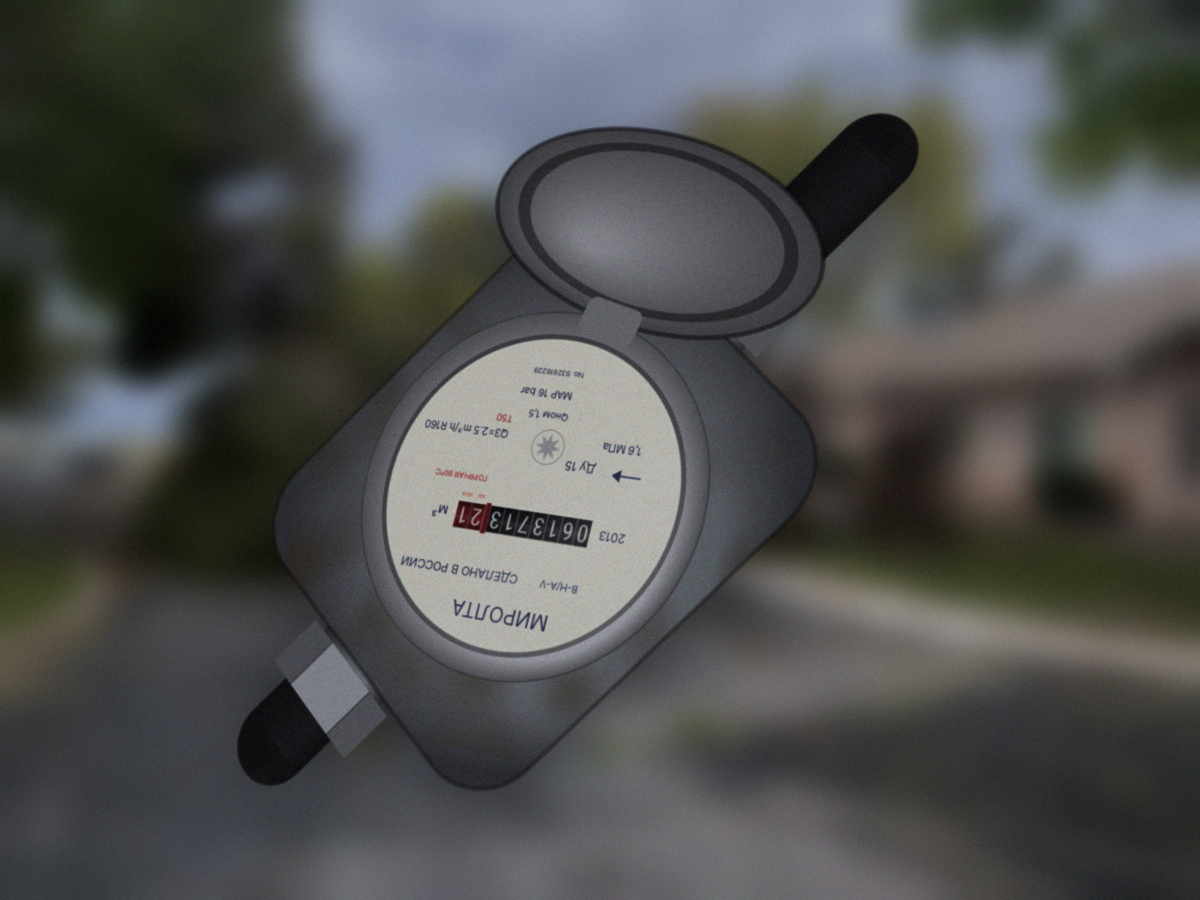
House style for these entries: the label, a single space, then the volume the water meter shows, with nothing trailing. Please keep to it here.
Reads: 613713.21 m³
